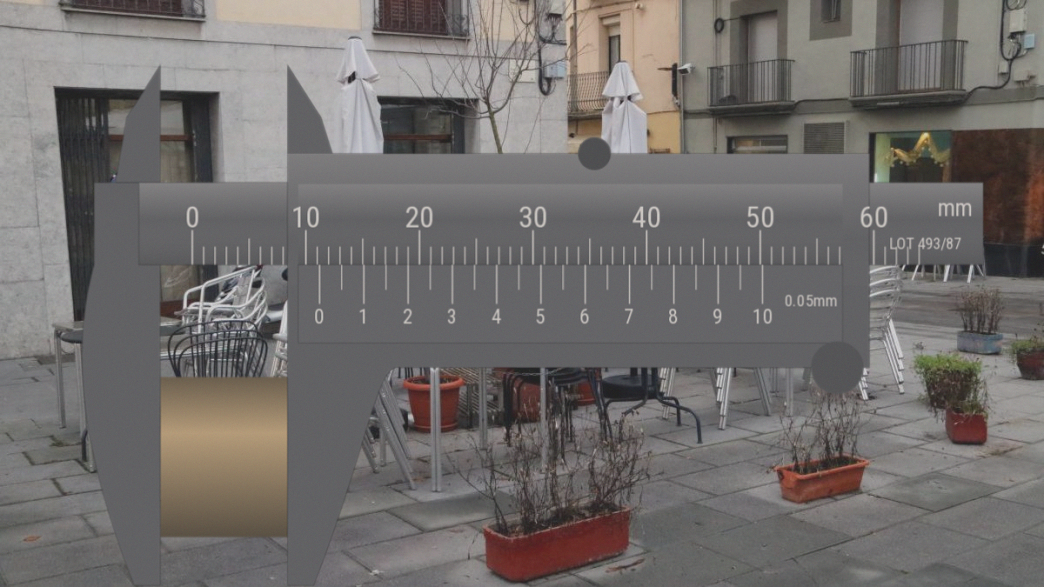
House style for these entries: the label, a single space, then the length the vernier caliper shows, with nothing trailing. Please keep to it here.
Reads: 11.2 mm
